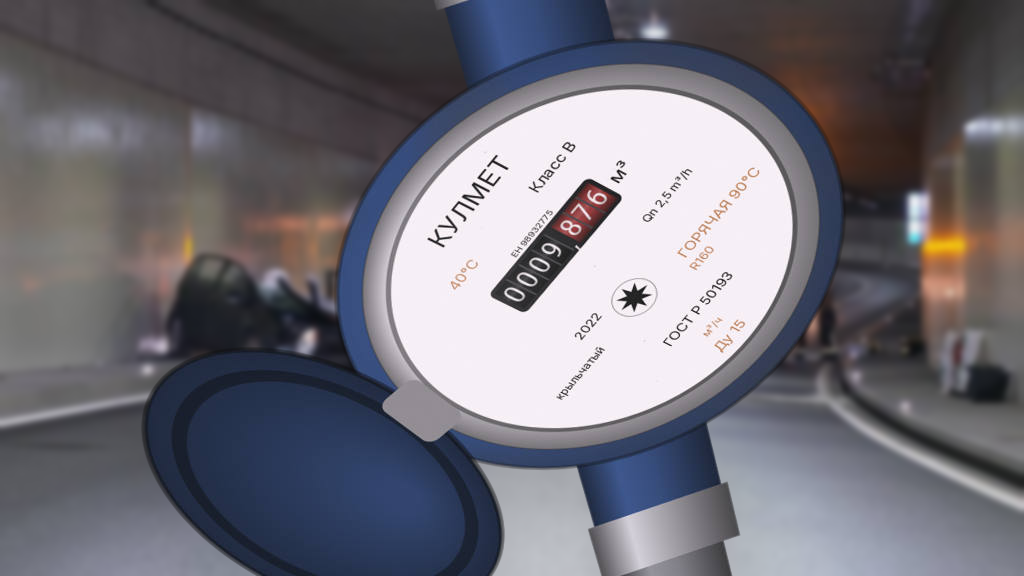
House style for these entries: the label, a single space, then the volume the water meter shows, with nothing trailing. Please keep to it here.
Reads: 9.876 m³
